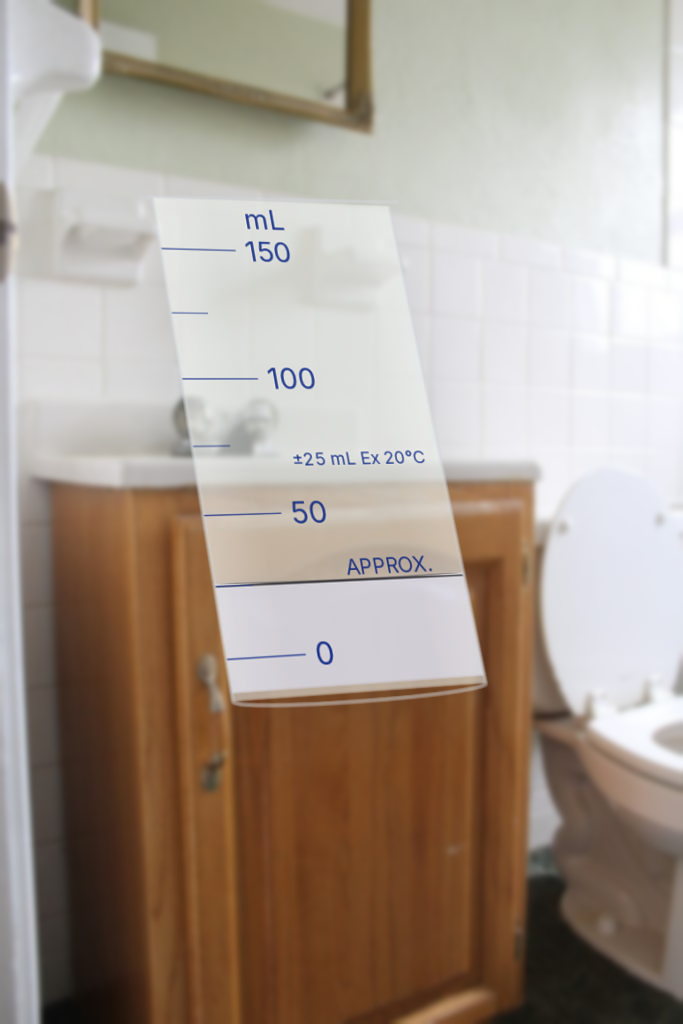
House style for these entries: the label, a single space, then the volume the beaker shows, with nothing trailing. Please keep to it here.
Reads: 25 mL
